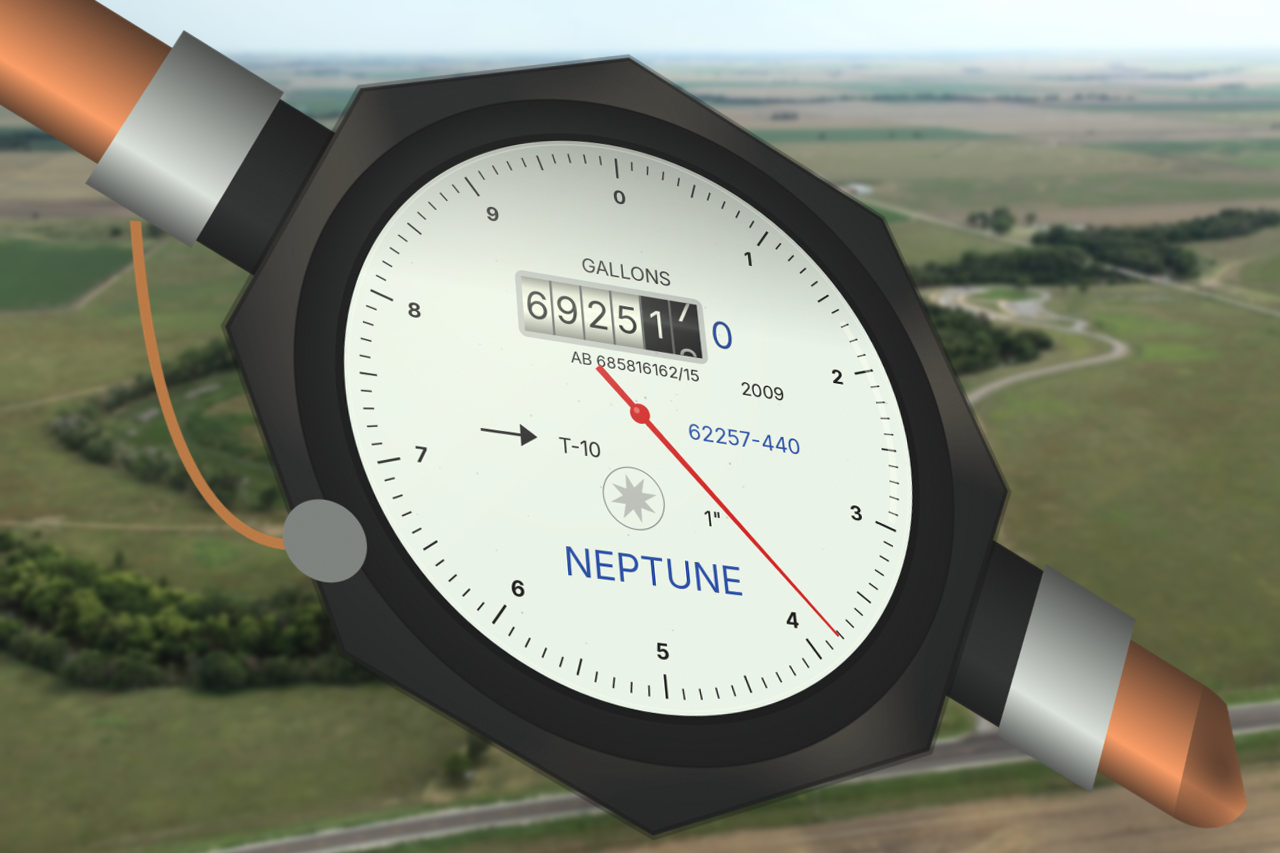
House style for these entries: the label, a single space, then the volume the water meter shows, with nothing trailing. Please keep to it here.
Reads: 6925173.8 gal
